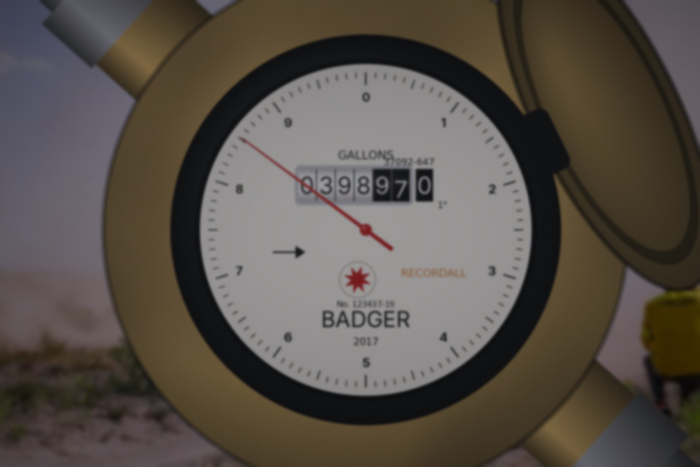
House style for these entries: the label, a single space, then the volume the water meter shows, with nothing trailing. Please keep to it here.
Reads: 398968.5 gal
